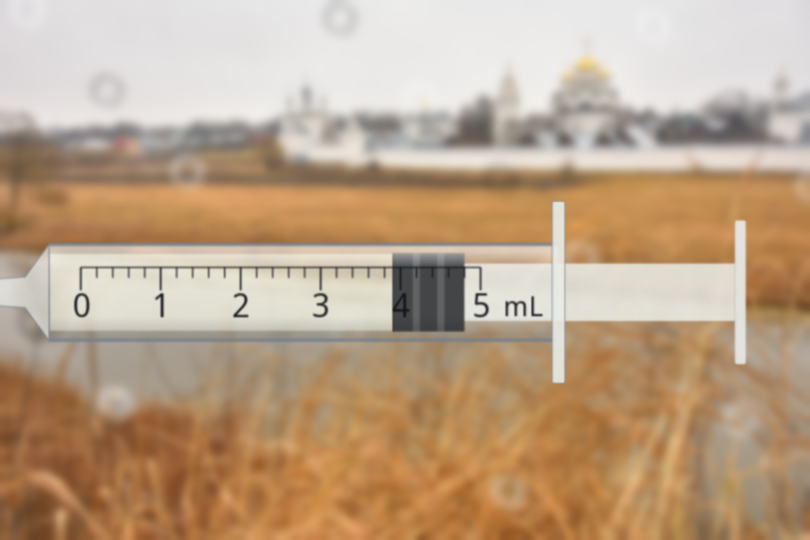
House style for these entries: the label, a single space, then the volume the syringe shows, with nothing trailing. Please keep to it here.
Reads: 3.9 mL
